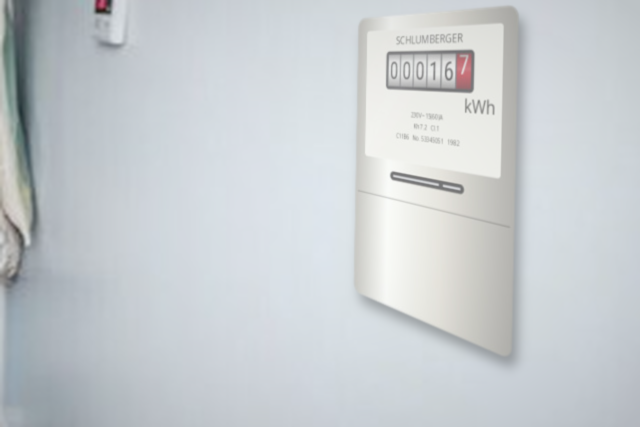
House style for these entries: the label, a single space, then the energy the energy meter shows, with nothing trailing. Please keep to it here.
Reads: 16.7 kWh
